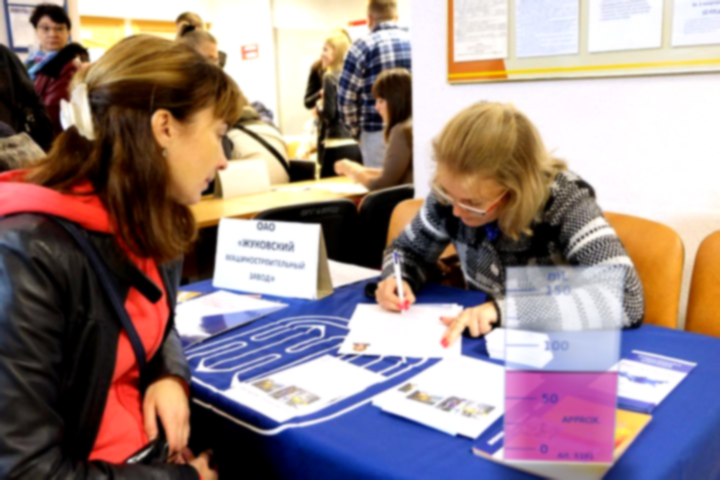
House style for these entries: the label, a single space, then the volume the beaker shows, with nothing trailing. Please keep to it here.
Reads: 75 mL
